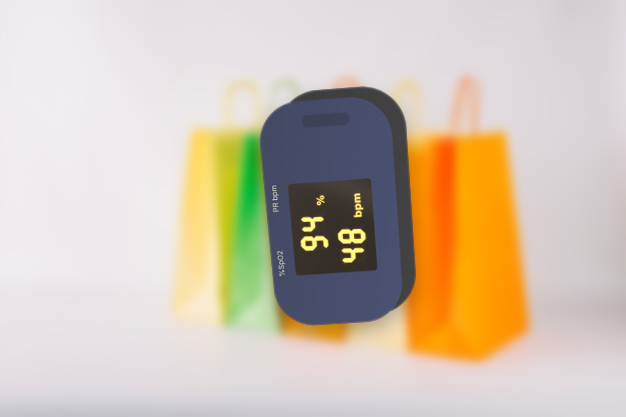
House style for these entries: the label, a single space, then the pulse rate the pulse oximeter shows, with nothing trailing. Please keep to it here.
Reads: 48 bpm
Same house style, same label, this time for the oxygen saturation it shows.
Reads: 94 %
